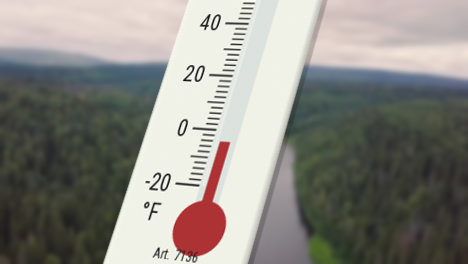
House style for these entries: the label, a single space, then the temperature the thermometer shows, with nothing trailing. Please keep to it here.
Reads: -4 °F
